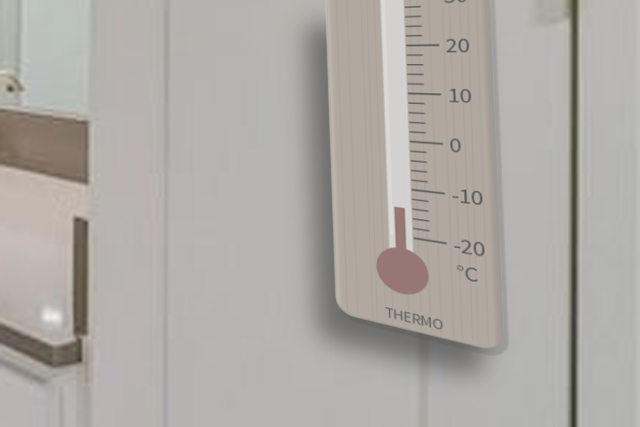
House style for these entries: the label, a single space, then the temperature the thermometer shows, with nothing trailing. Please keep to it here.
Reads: -14 °C
